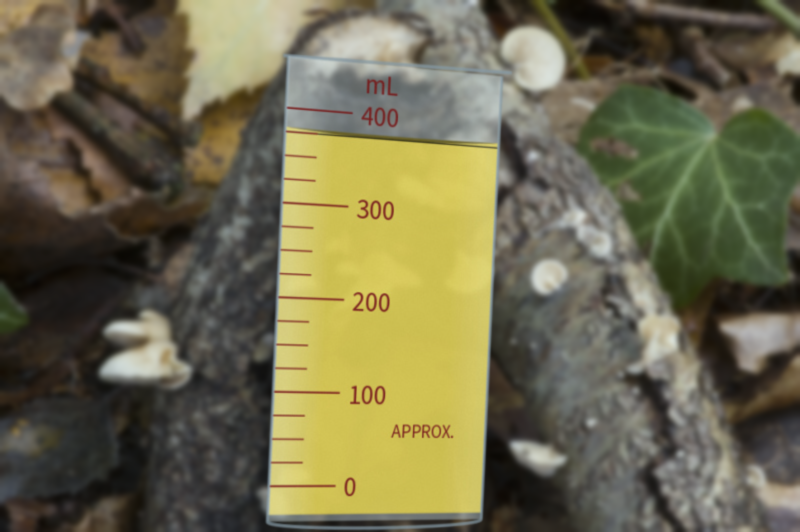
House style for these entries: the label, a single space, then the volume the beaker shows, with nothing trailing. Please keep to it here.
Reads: 375 mL
